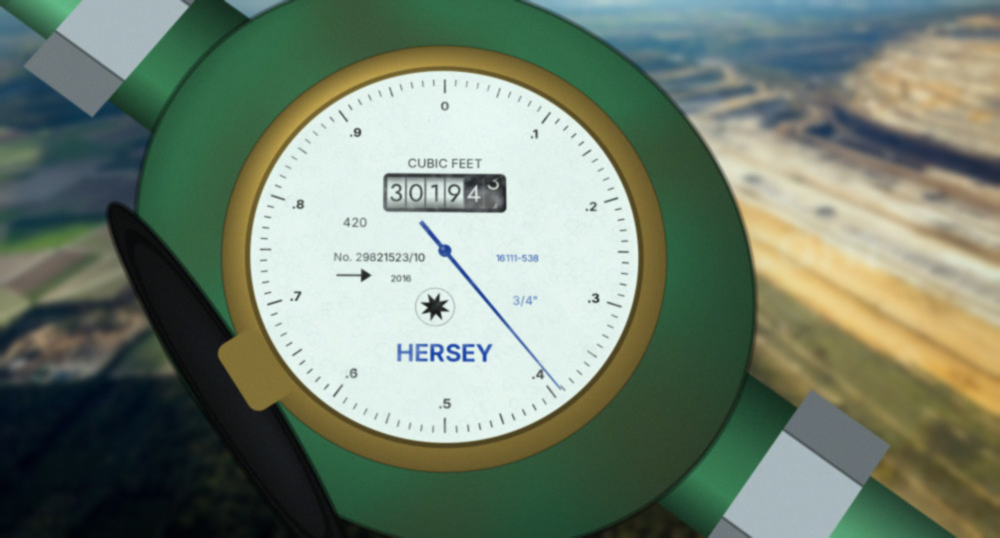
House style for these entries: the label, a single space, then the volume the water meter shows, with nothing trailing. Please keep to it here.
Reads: 301943.39 ft³
